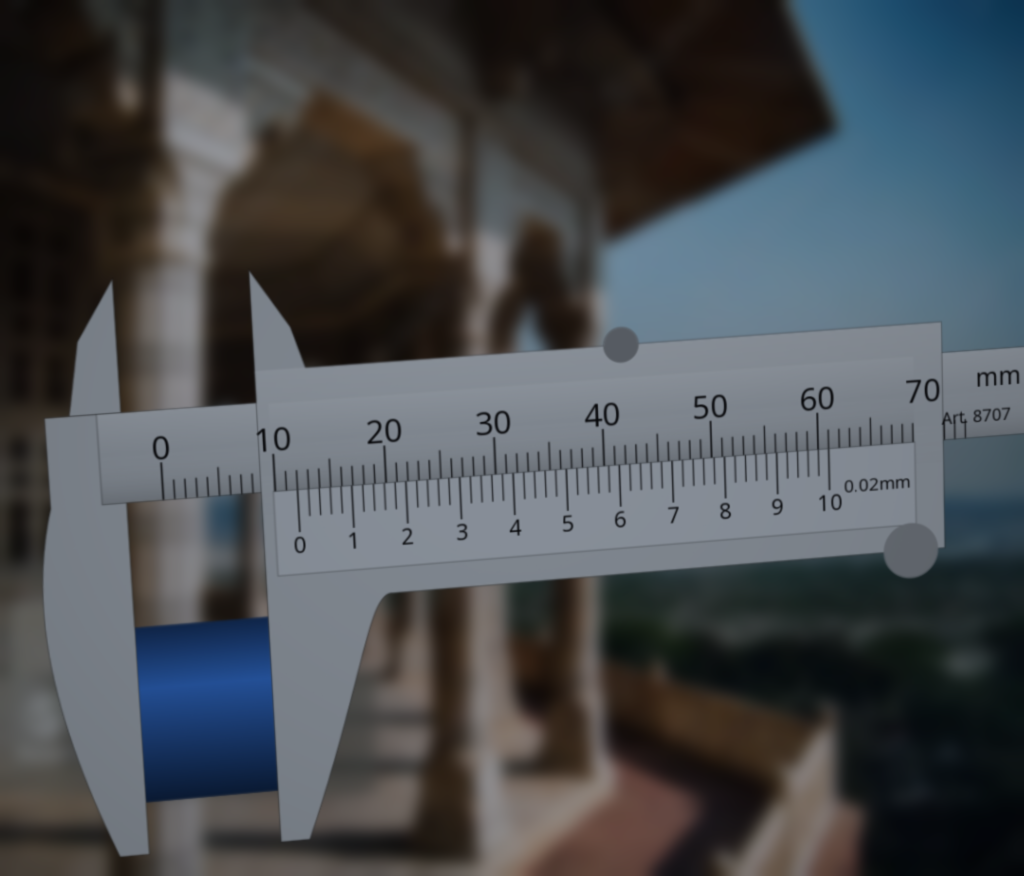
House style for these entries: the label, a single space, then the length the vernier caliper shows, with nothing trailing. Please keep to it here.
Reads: 12.0 mm
